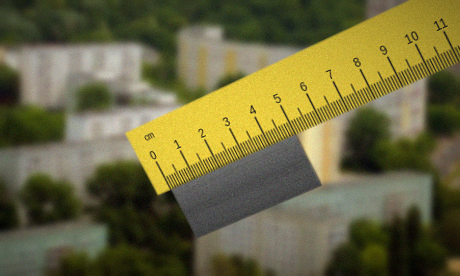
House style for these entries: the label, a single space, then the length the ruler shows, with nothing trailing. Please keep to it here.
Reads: 5 cm
